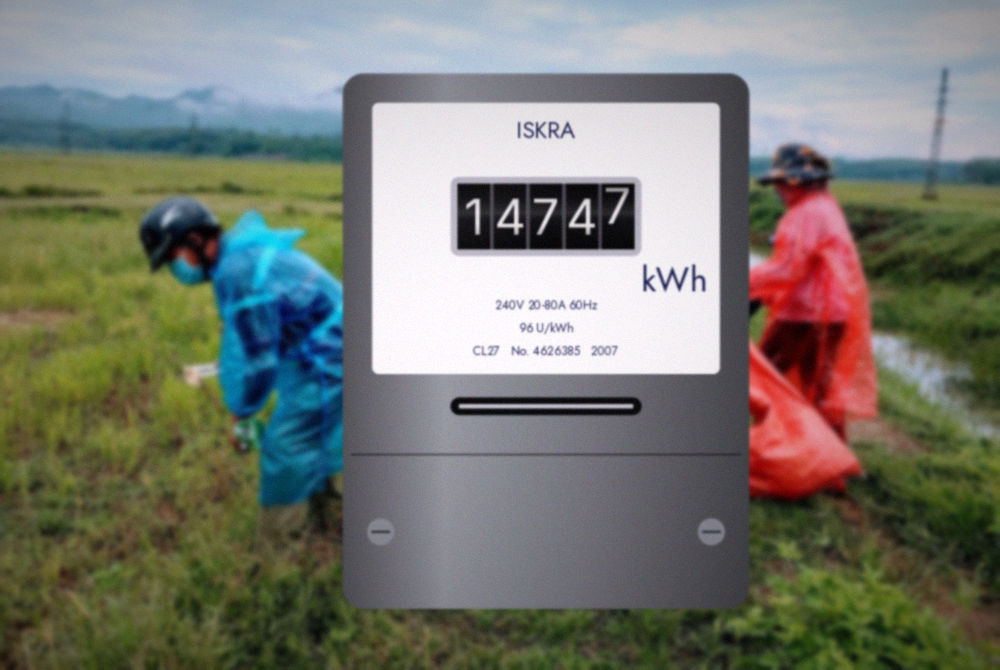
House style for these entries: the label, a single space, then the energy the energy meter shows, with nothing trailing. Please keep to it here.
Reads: 14747 kWh
